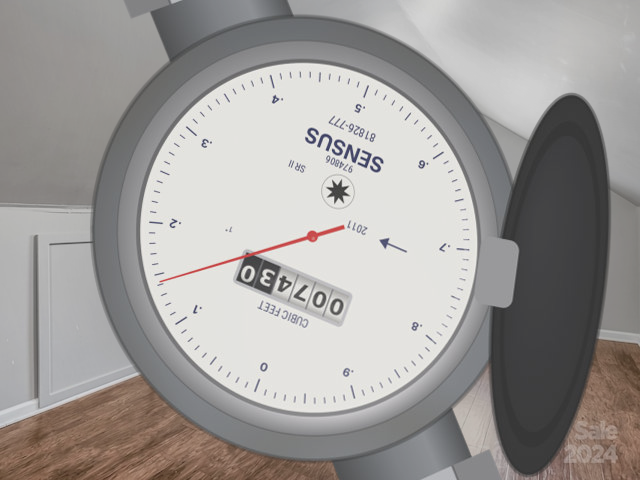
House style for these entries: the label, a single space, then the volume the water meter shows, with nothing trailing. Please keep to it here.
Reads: 7430.14 ft³
